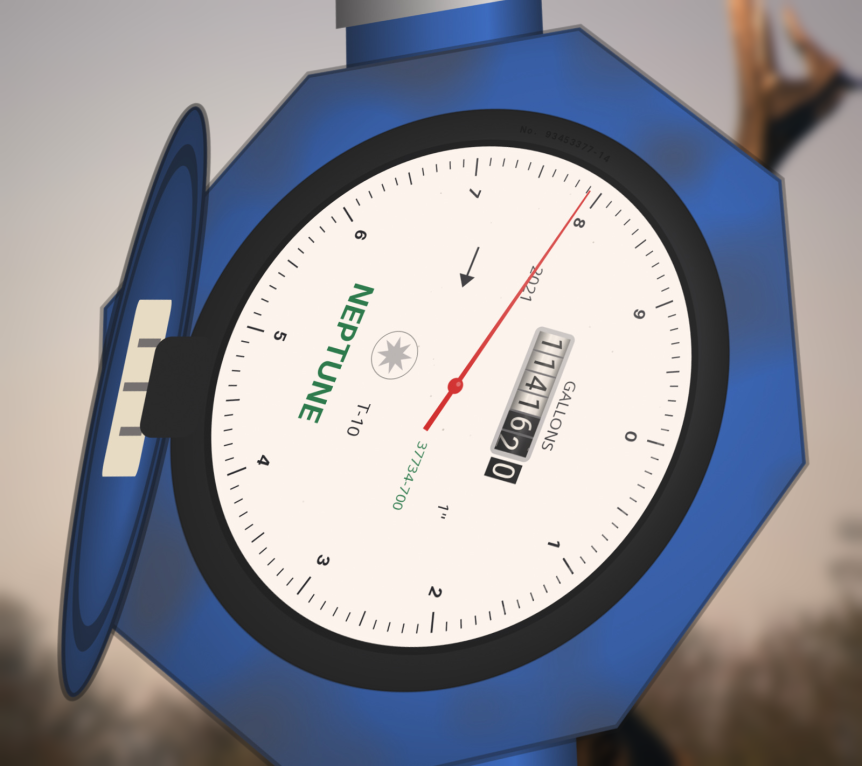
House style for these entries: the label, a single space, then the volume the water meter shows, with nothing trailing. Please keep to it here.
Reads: 1141617.9 gal
